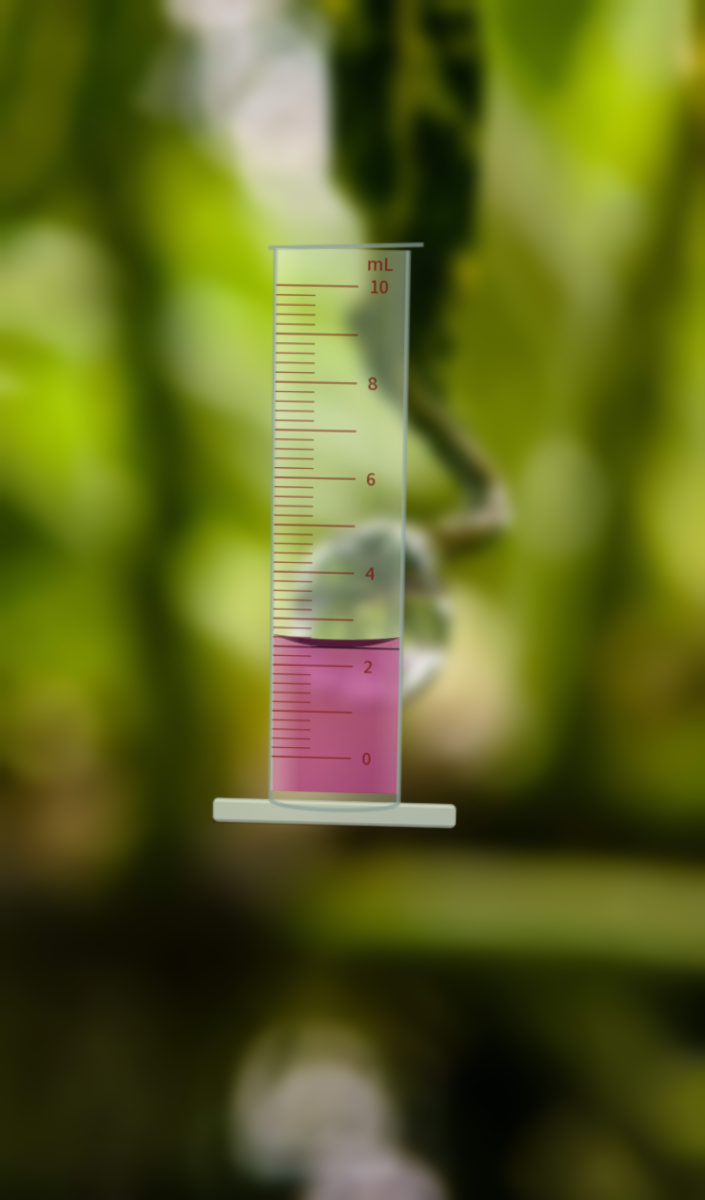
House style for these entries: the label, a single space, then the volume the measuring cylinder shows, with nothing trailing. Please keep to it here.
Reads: 2.4 mL
